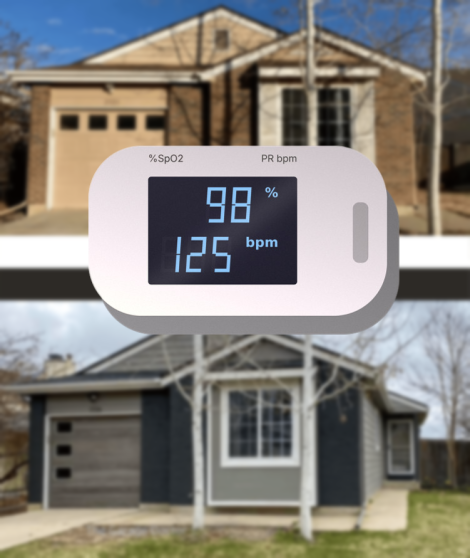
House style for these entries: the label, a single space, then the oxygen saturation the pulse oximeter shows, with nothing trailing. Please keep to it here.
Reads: 98 %
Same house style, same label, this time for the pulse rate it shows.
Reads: 125 bpm
